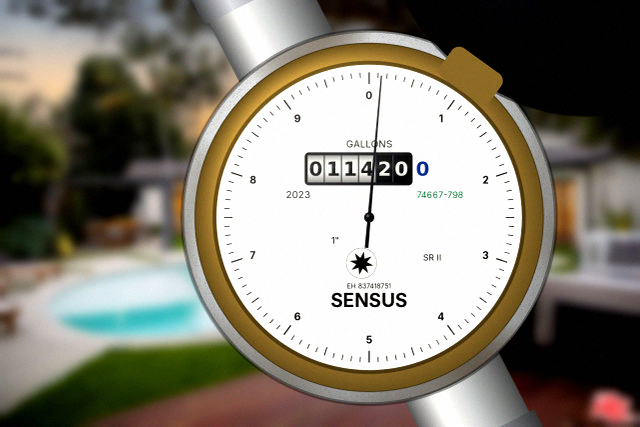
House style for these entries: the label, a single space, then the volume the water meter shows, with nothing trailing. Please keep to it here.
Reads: 114200.1 gal
